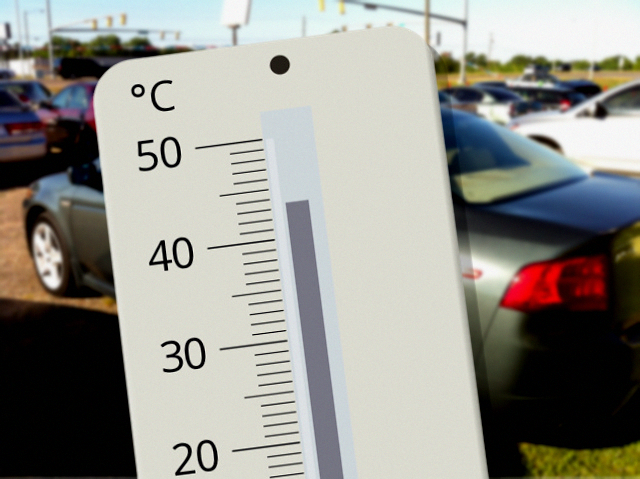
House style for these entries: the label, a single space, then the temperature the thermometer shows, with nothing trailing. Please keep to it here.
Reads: 43.5 °C
